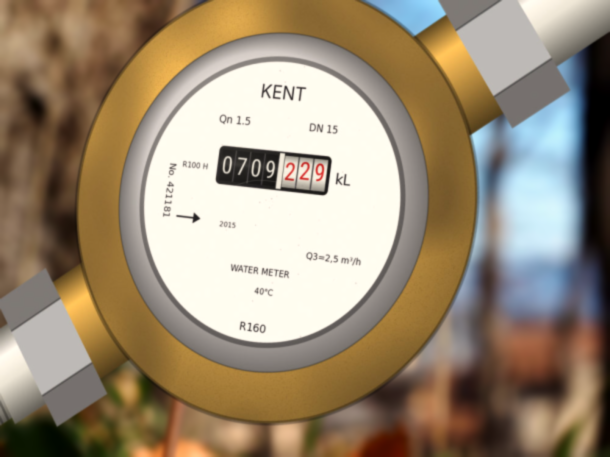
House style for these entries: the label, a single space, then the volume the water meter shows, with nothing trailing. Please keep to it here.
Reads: 709.229 kL
